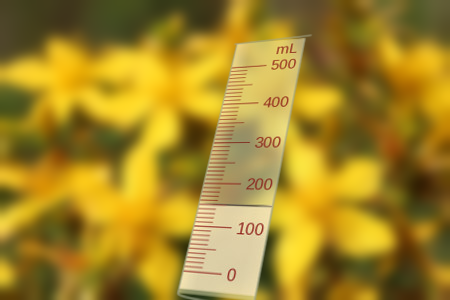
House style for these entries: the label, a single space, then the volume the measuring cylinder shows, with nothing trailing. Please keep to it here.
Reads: 150 mL
